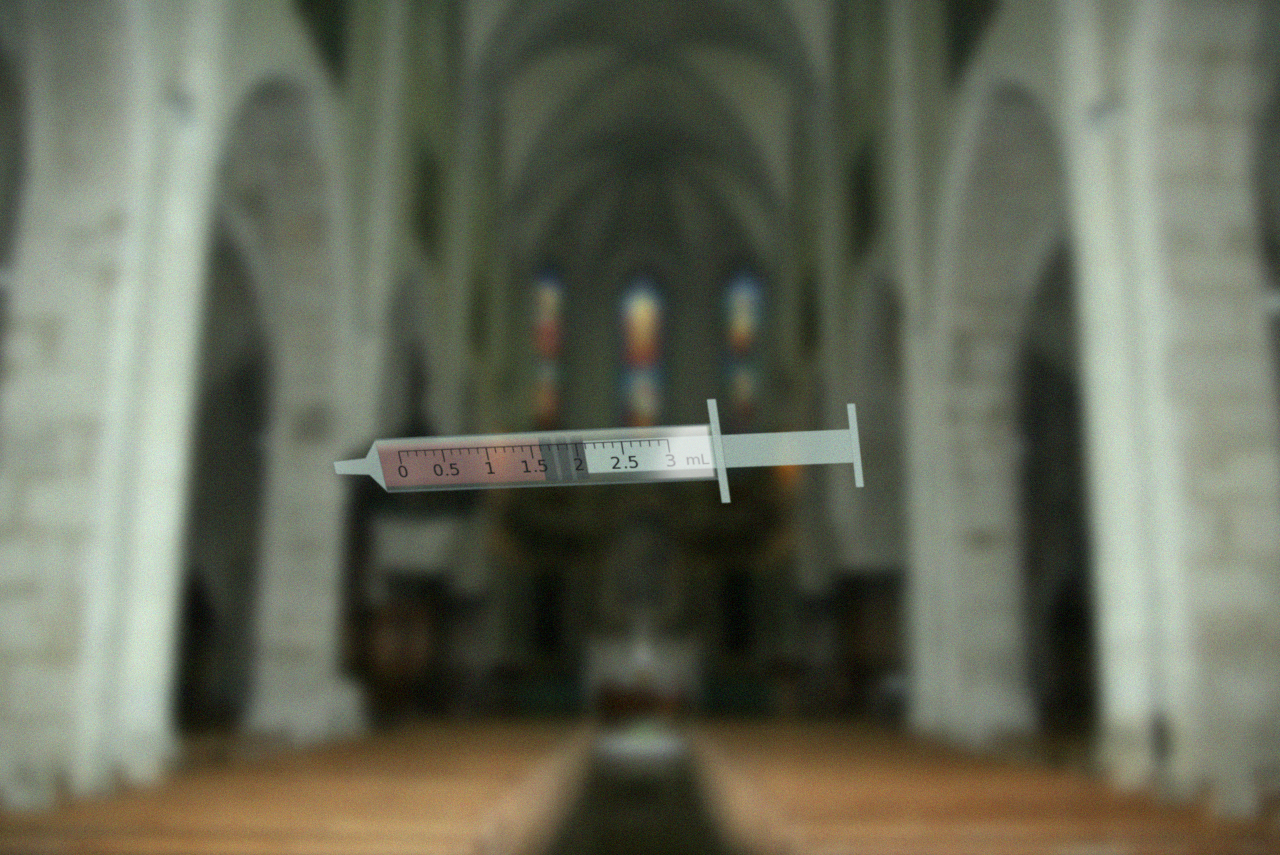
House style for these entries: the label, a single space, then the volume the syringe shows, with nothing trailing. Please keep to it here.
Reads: 1.6 mL
